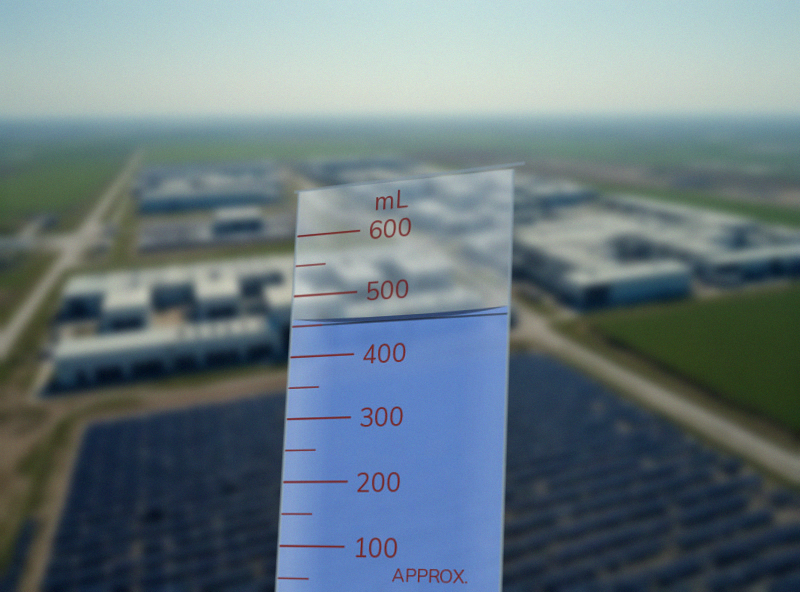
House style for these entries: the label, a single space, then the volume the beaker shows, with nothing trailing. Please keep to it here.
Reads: 450 mL
